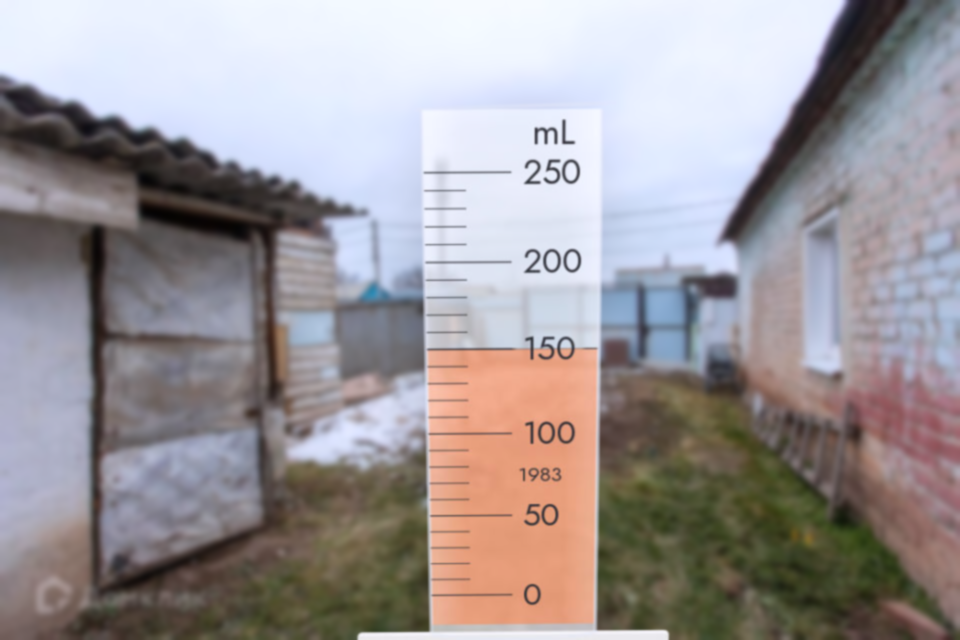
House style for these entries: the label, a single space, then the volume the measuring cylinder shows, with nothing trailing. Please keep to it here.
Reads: 150 mL
